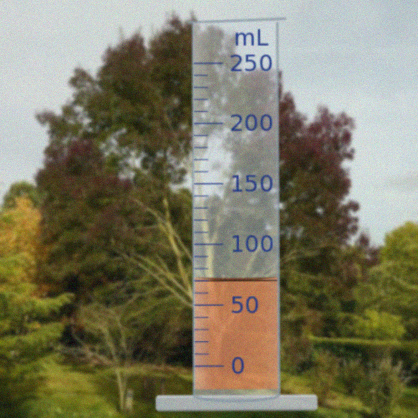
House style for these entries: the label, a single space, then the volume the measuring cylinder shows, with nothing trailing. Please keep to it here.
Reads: 70 mL
